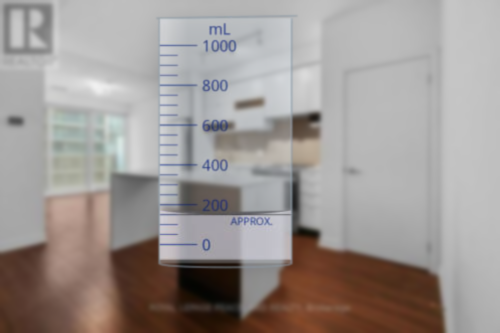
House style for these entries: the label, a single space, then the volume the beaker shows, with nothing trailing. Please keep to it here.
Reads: 150 mL
